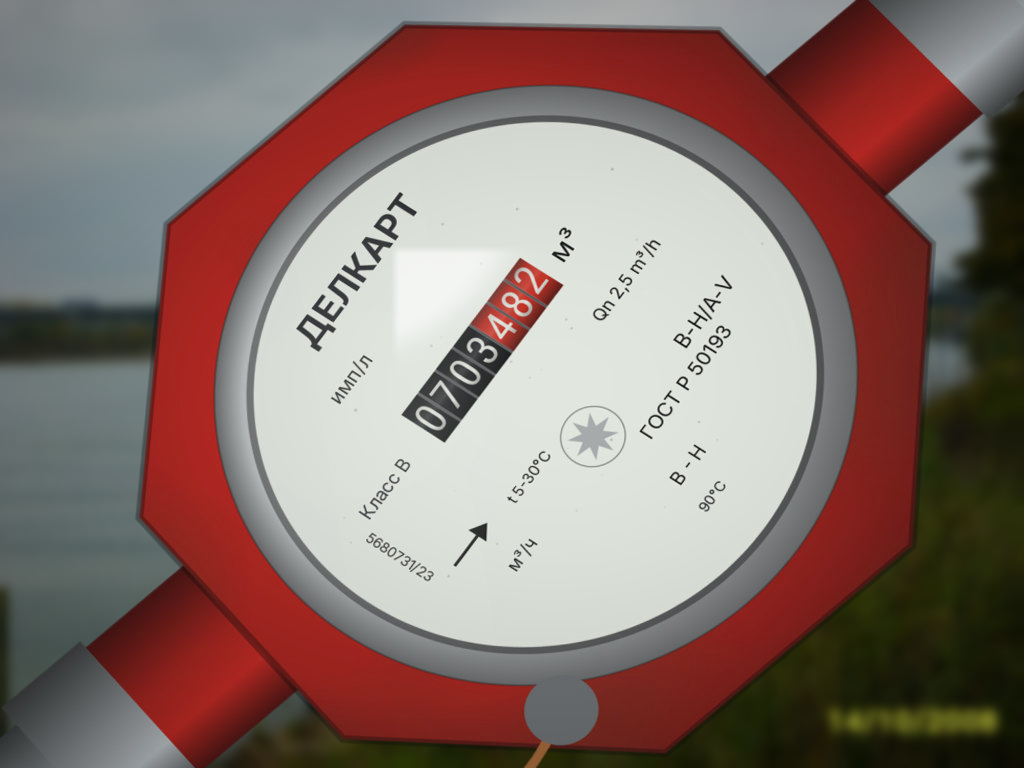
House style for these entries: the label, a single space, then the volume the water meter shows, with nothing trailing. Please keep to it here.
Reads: 703.482 m³
